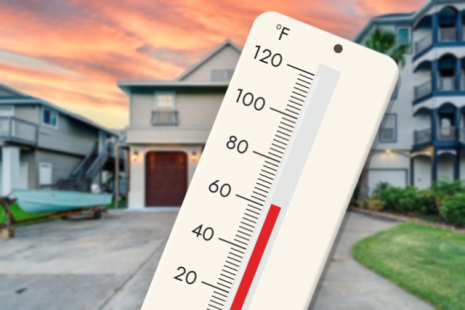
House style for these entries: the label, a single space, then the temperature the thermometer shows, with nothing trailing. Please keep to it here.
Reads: 62 °F
